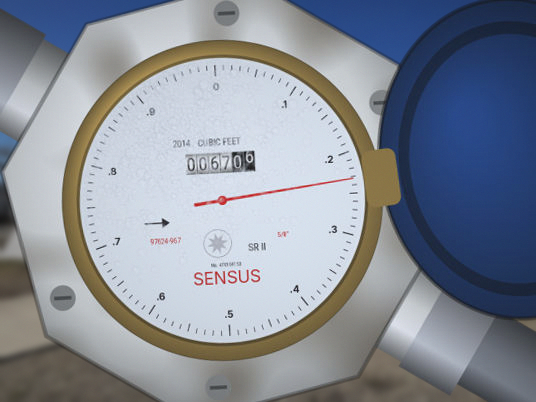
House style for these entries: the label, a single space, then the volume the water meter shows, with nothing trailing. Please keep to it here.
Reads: 6706.23 ft³
